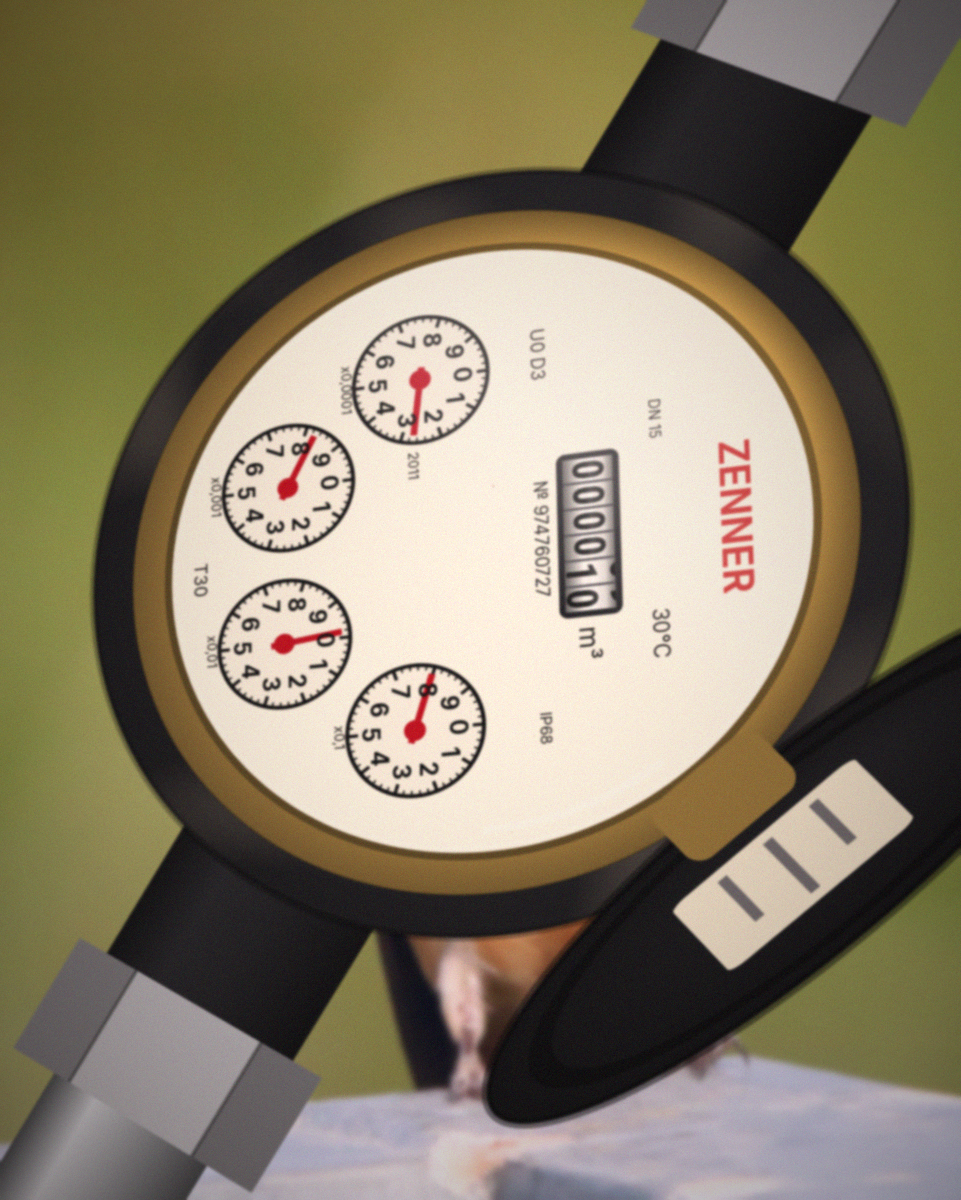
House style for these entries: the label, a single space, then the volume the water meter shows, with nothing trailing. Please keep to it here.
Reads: 9.7982 m³
